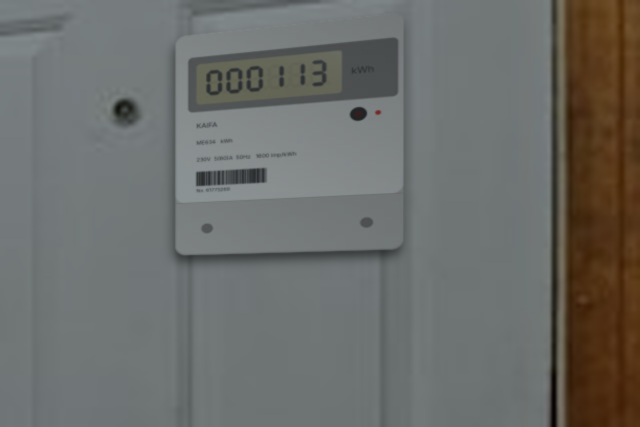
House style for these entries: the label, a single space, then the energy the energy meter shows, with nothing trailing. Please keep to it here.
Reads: 113 kWh
